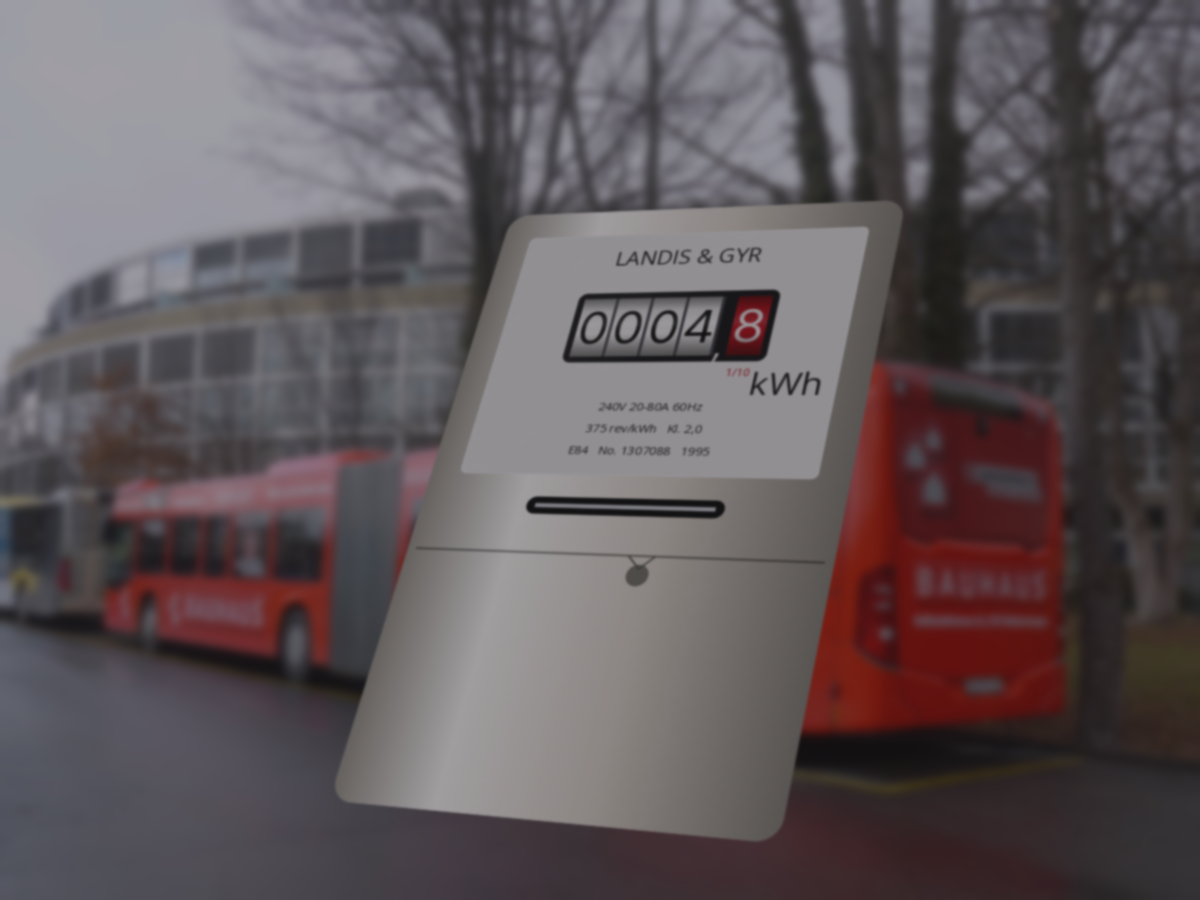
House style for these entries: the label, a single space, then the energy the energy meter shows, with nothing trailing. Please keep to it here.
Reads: 4.8 kWh
